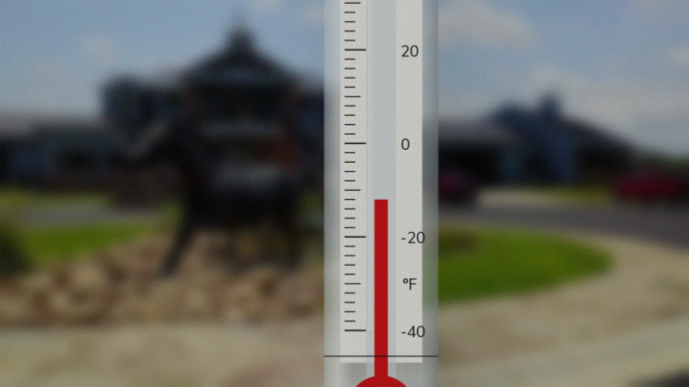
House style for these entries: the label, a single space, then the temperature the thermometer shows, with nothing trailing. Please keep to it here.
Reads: -12 °F
